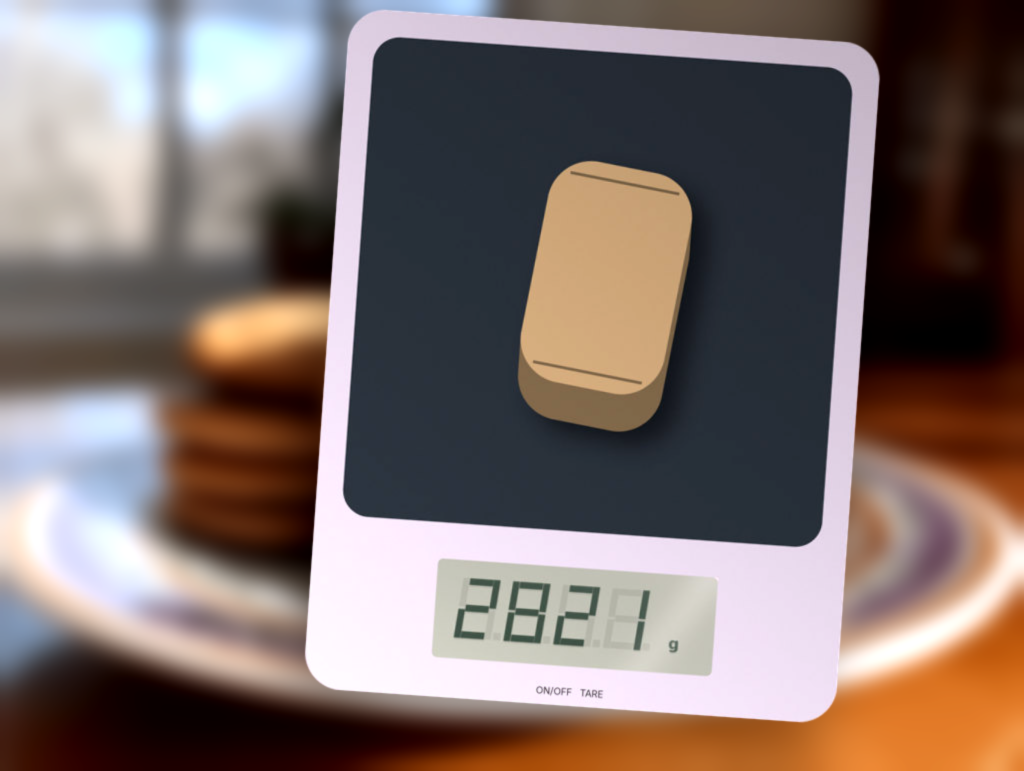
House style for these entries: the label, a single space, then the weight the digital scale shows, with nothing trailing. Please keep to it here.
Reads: 2821 g
